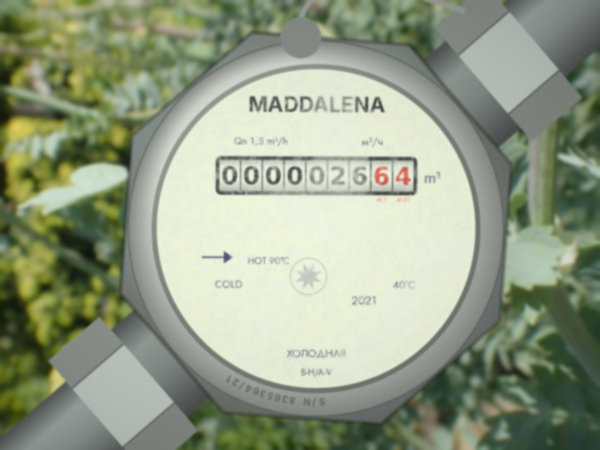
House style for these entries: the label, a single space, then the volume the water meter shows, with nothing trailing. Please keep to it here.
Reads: 26.64 m³
